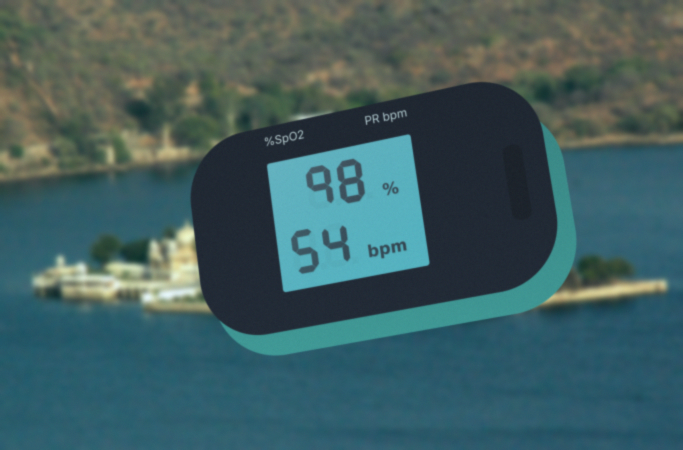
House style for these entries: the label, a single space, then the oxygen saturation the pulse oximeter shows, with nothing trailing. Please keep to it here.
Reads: 98 %
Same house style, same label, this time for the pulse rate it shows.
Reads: 54 bpm
